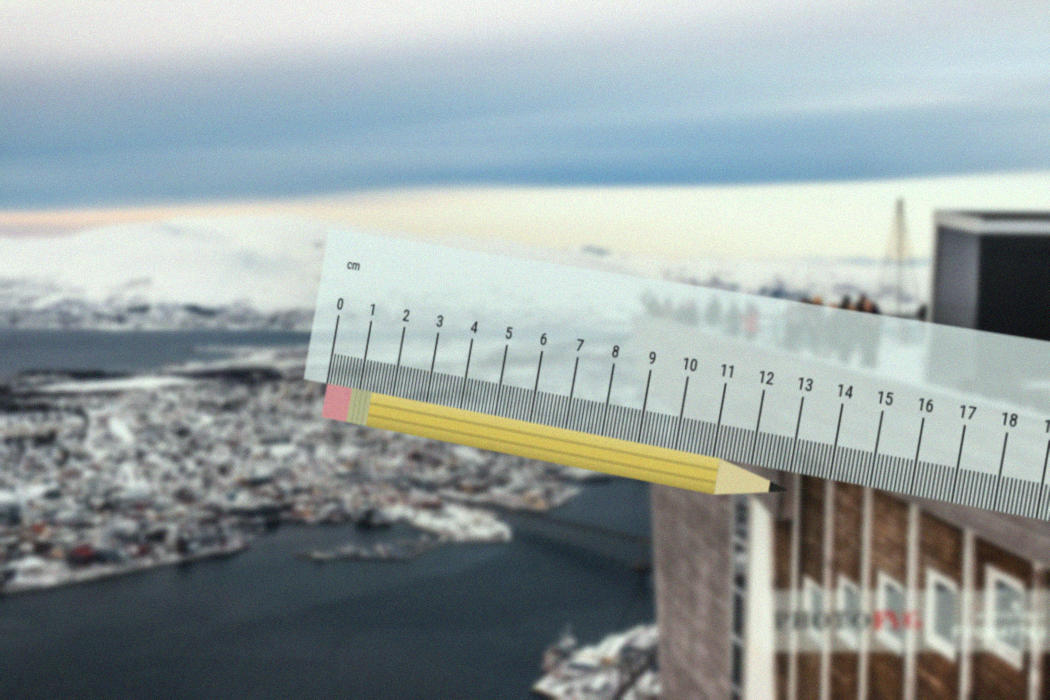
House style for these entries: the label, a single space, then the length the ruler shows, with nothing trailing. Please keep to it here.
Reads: 13 cm
